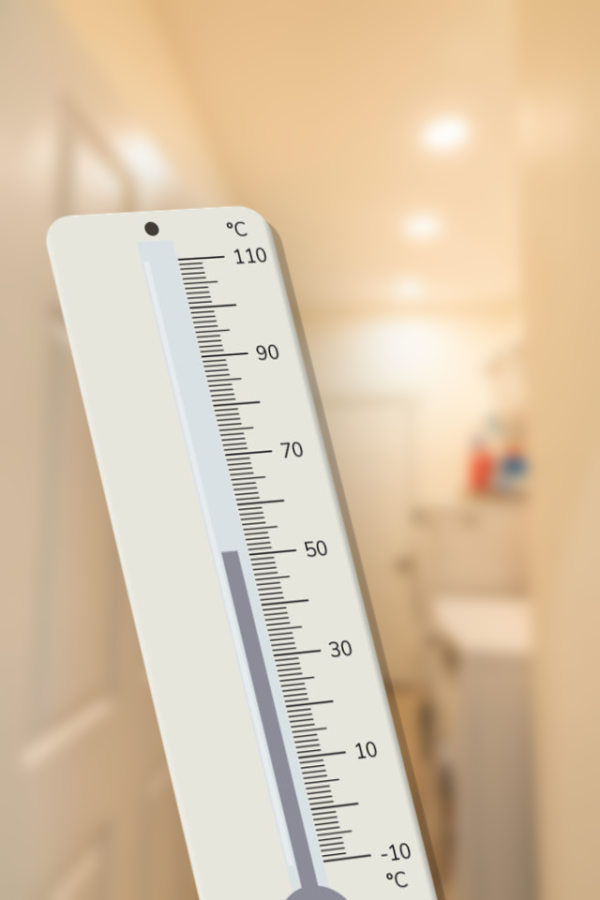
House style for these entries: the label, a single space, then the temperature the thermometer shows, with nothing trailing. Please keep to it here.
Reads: 51 °C
